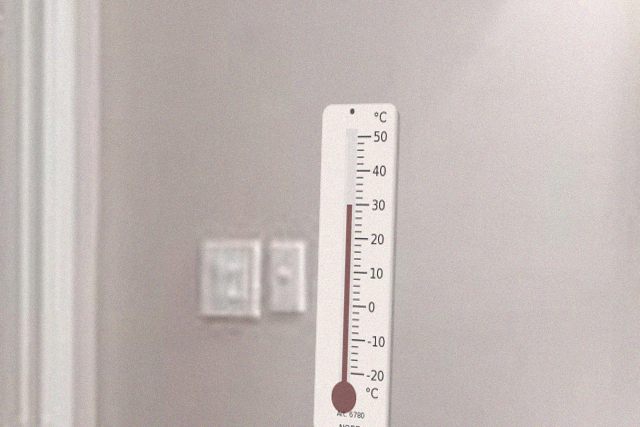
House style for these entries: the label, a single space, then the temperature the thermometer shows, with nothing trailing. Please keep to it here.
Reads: 30 °C
